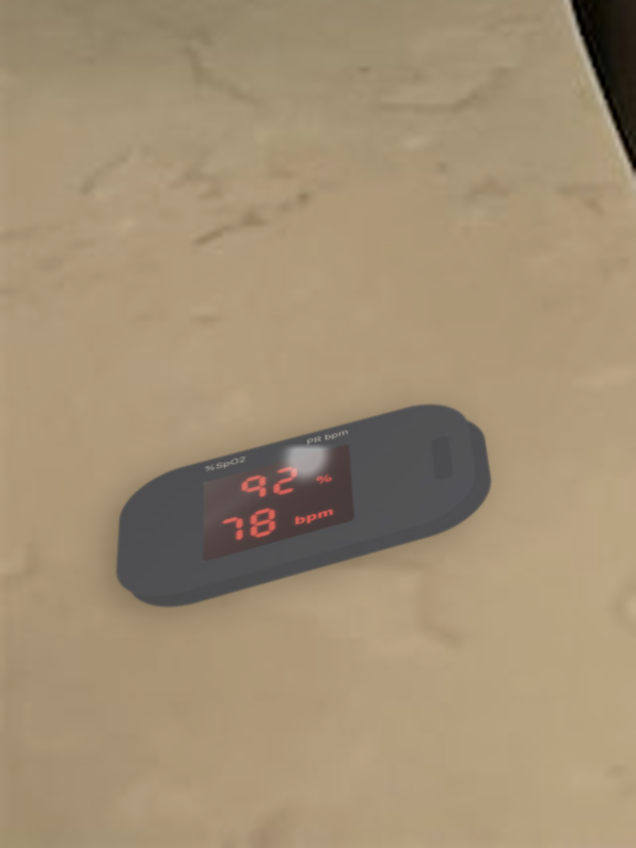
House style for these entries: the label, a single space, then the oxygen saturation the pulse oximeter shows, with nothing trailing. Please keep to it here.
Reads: 92 %
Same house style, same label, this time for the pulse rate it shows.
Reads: 78 bpm
